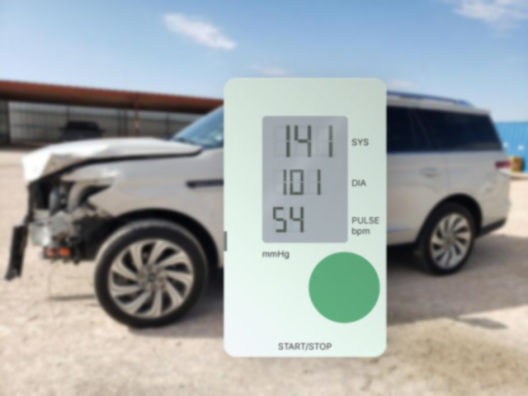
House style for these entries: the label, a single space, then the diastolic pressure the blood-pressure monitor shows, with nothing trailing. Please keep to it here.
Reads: 101 mmHg
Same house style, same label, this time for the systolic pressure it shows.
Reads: 141 mmHg
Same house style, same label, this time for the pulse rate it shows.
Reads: 54 bpm
